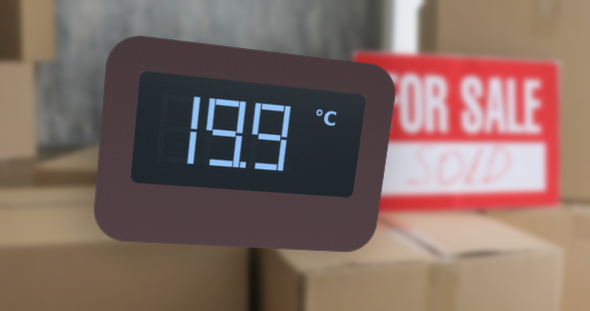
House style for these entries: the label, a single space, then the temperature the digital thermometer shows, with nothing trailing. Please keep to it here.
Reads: 19.9 °C
